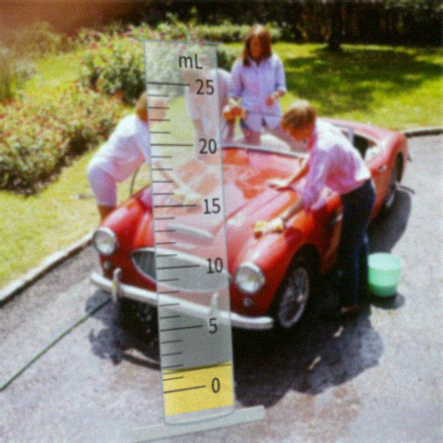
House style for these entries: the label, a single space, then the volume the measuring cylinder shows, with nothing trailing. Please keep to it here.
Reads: 1.5 mL
